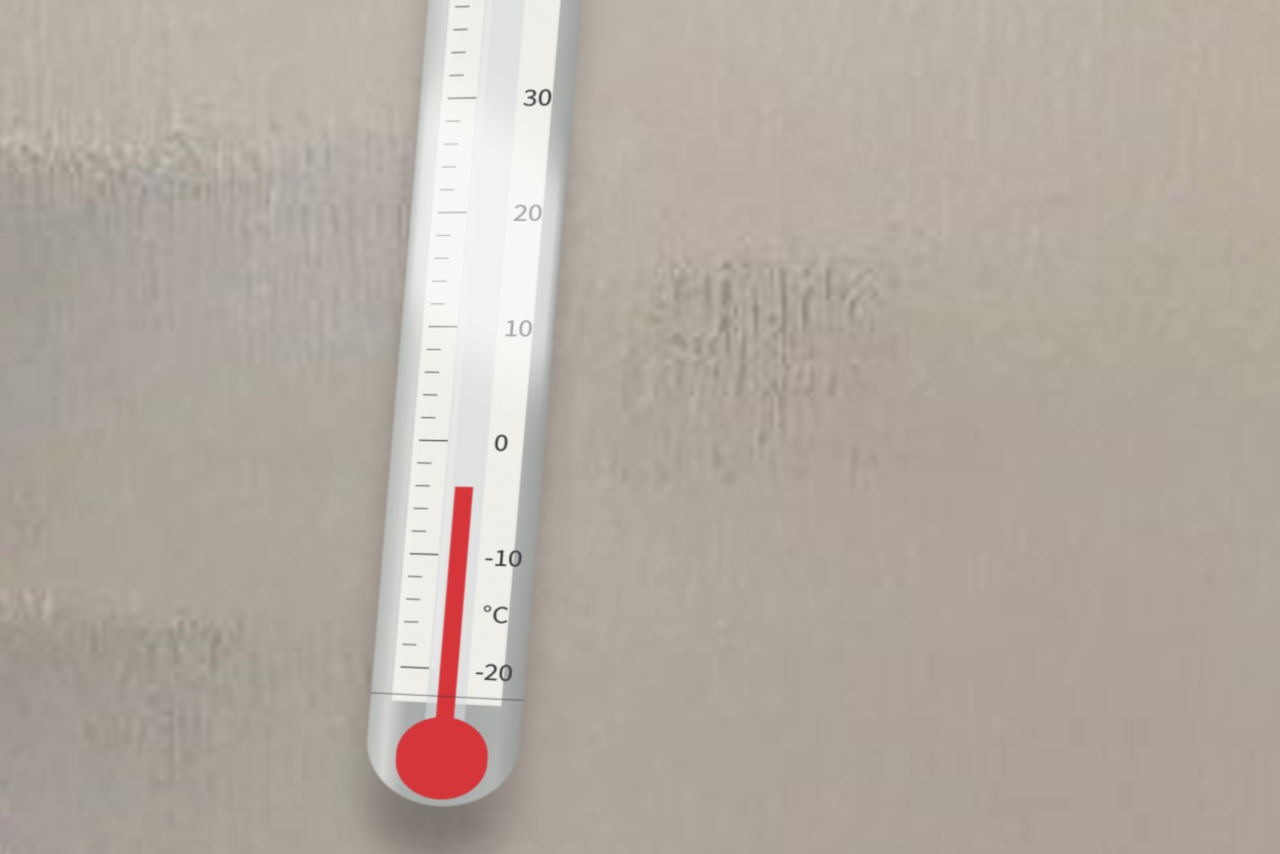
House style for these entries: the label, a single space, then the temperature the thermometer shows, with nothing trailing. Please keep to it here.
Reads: -4 °C
